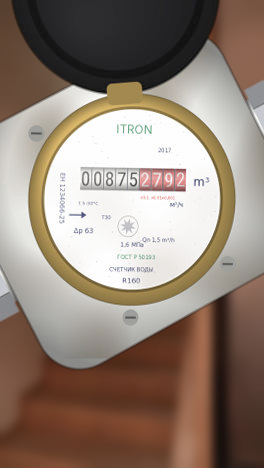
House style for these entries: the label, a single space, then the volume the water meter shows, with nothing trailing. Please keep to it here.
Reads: 875.2792 m³
